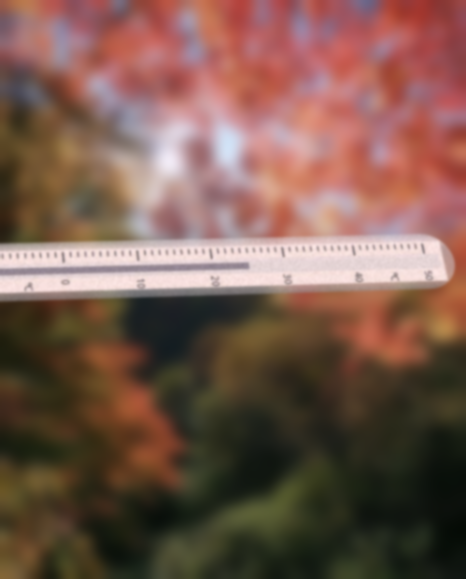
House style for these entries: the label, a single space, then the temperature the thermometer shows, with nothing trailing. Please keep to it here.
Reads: 25 °C
